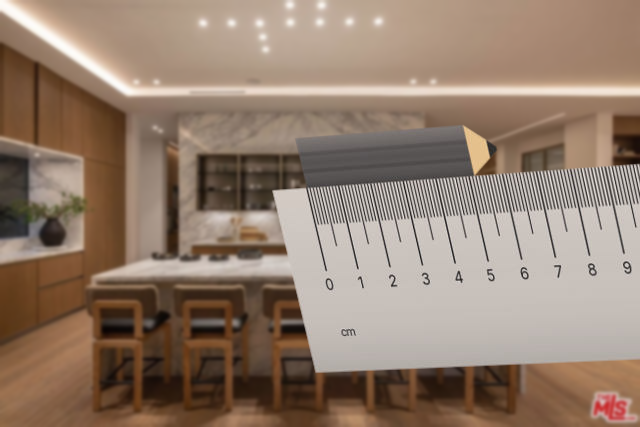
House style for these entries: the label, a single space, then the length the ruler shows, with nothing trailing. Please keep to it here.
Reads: 6 cm
